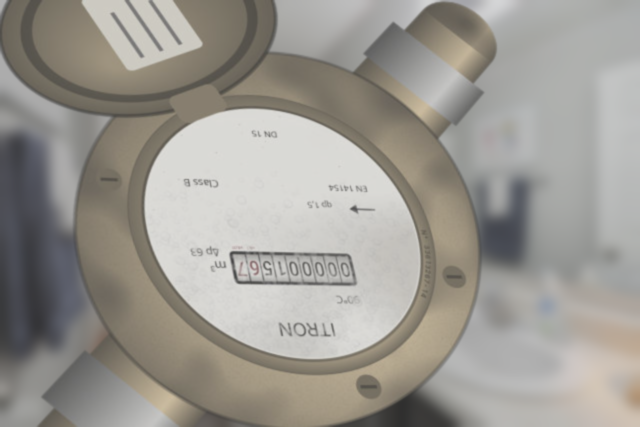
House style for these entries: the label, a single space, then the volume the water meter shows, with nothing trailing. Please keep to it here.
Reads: 15.67 m³
